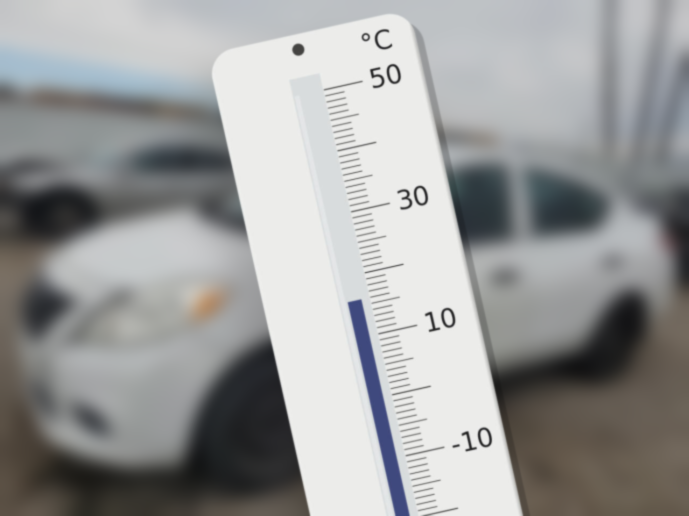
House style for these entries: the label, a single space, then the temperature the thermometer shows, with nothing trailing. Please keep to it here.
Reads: 16 °C
